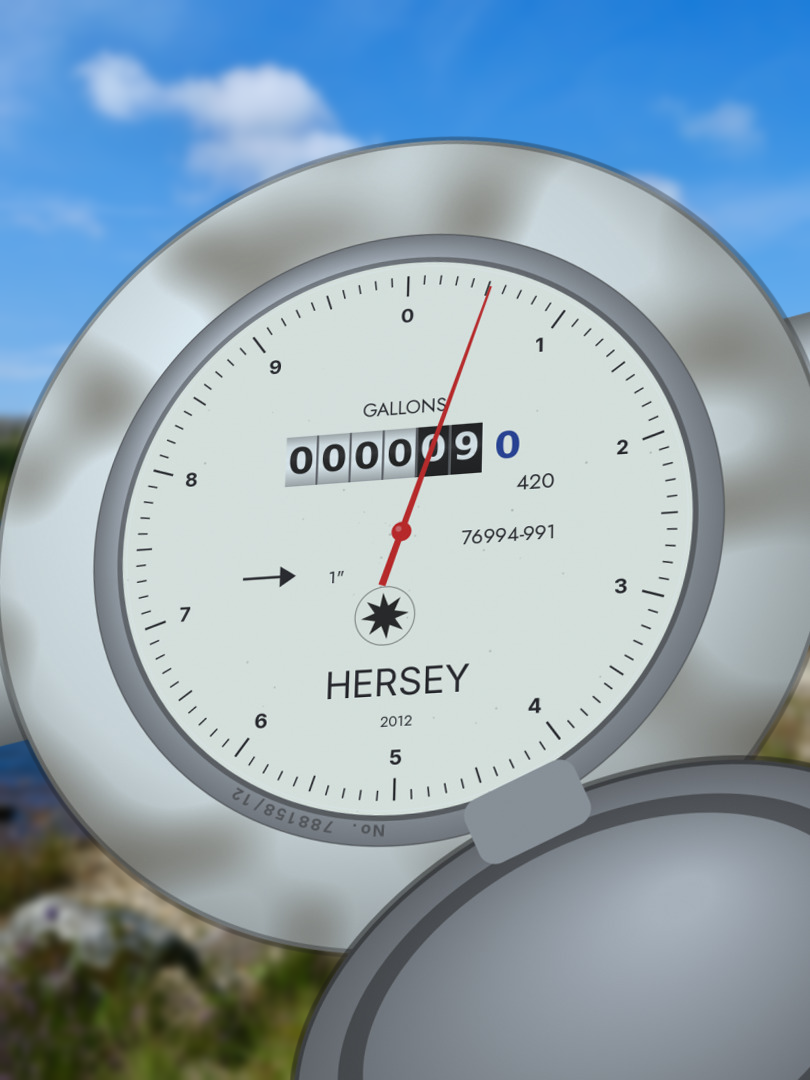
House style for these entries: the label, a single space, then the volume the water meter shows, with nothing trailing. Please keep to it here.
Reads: 90.5 gal
